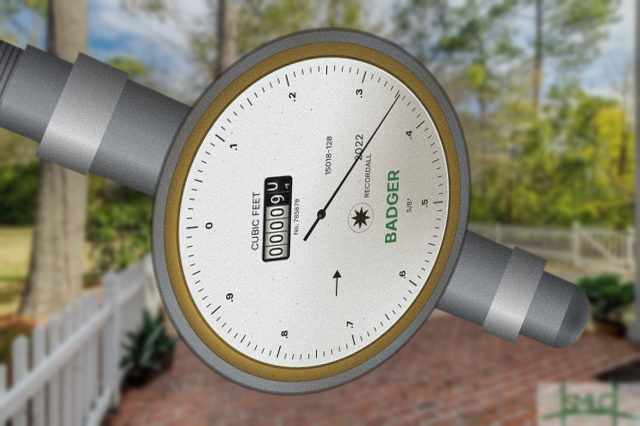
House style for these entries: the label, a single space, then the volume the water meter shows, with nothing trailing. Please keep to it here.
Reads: 90.35 ft³
